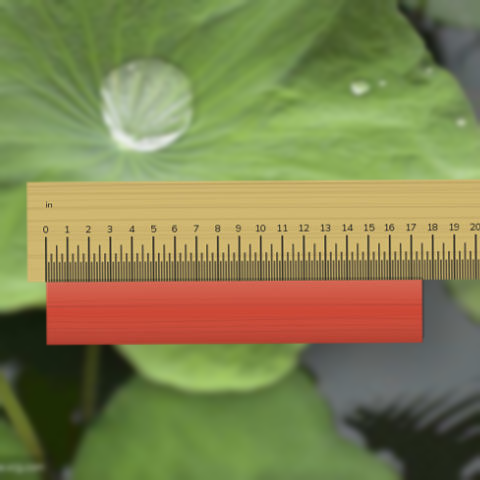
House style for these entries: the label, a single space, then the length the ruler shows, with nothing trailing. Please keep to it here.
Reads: 17.5 in
